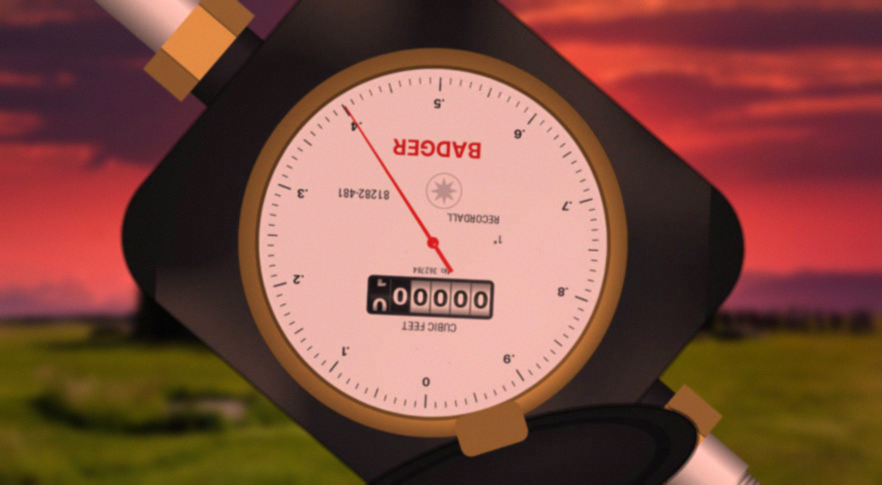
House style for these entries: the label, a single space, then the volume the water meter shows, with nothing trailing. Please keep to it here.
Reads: 0.40 ft³
